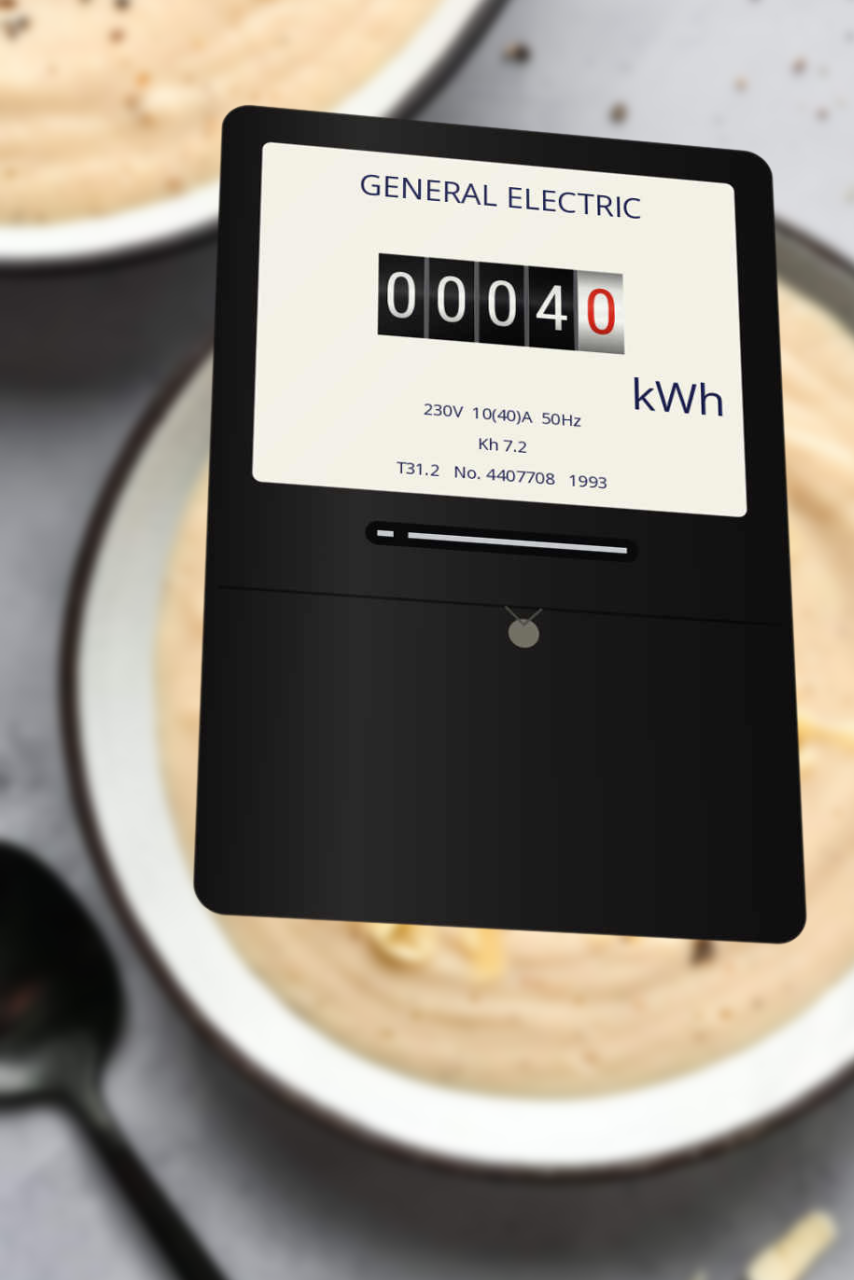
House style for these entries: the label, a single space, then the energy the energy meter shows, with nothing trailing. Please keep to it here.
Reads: 4.0 kWh
